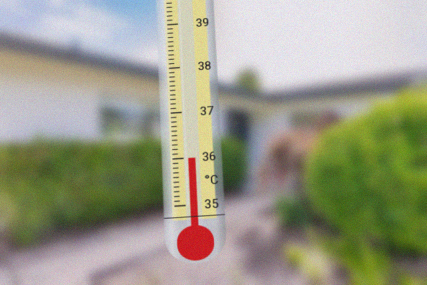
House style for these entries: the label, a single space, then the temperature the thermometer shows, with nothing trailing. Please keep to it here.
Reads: 36 °C
